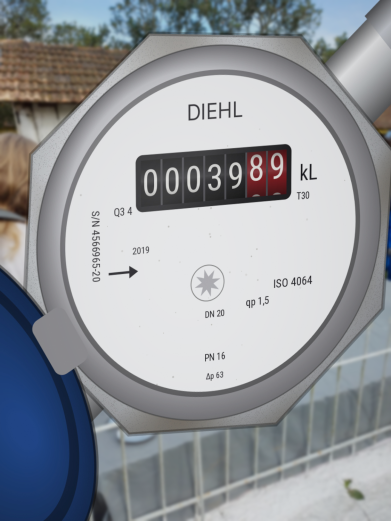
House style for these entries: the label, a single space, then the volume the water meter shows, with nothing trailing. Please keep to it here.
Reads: 39.89 kL
